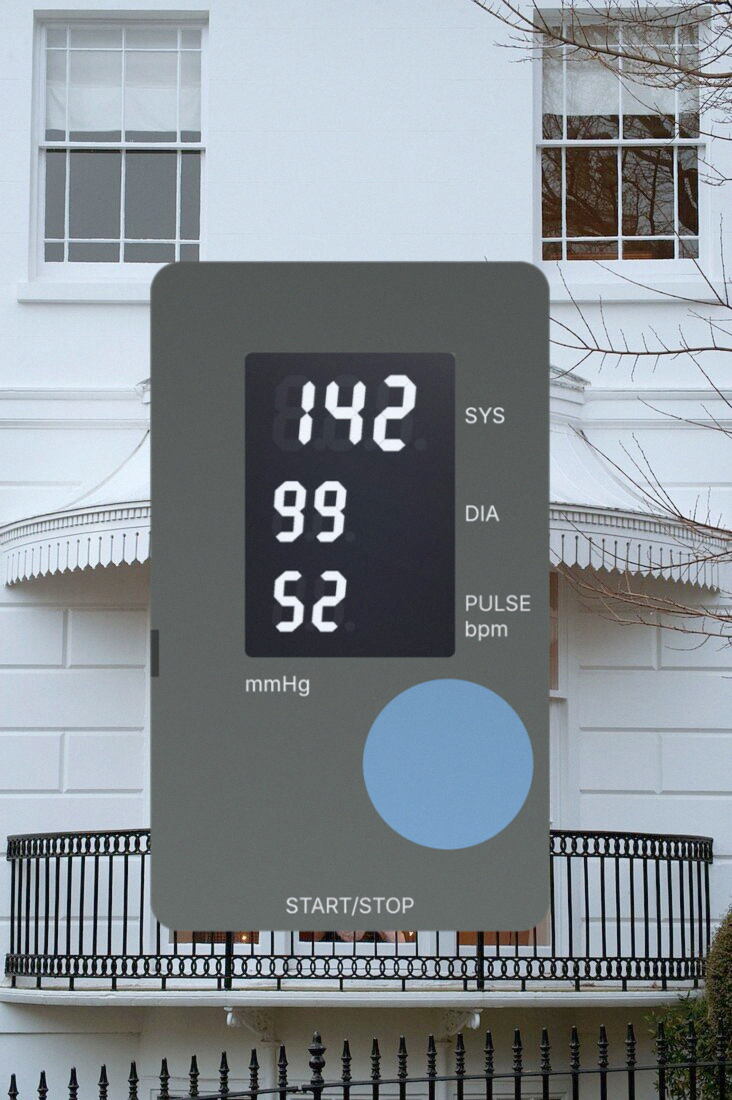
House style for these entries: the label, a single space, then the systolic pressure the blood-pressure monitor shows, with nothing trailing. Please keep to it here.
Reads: 142 mmHg
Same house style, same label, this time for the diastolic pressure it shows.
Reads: 99 mmHg
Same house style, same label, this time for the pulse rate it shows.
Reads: 52 bpm
